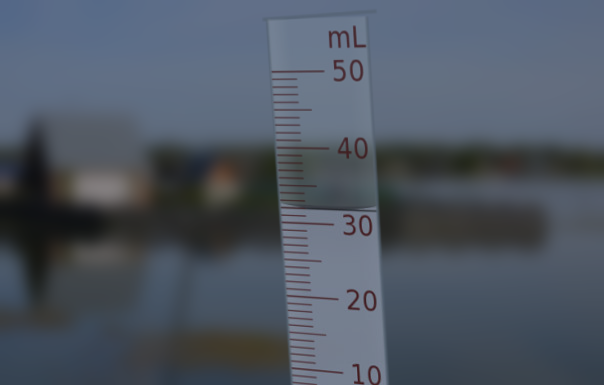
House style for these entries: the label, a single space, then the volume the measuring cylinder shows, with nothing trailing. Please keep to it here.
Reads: 32 mL
